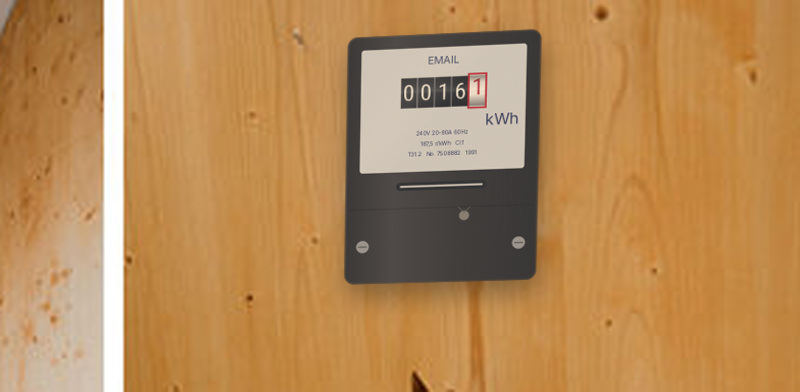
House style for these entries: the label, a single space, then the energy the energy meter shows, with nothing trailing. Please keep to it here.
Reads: 16.1 kWh
